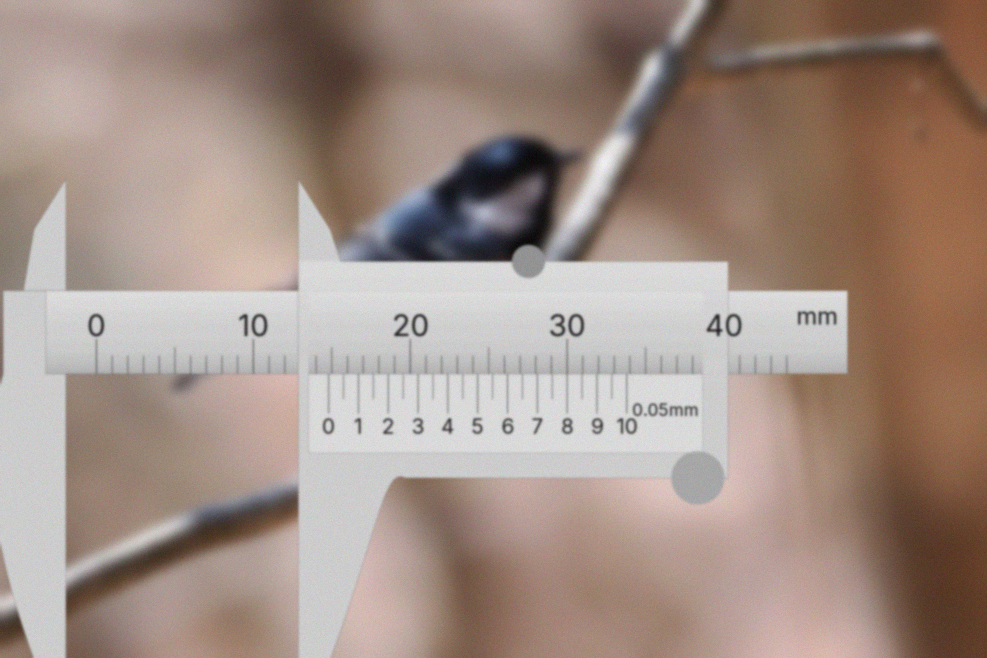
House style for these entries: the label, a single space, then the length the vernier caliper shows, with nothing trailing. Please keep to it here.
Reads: 14.8 mm
